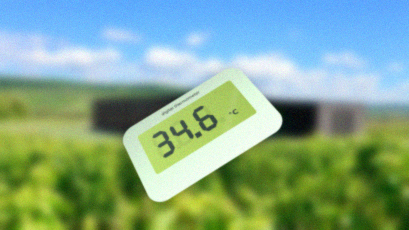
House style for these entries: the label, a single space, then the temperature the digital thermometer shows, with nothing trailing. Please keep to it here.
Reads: 34.6 °C
